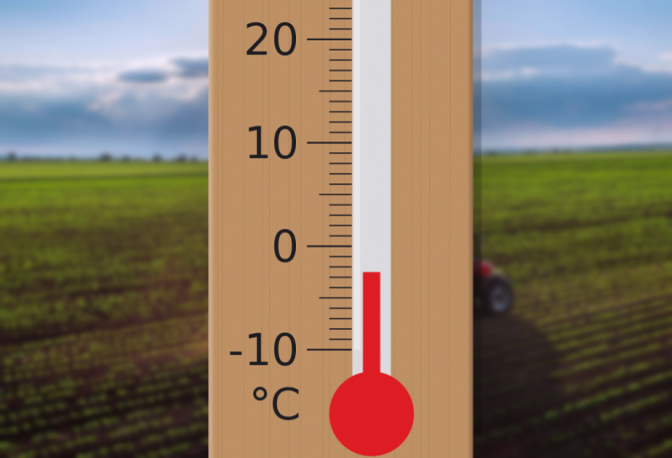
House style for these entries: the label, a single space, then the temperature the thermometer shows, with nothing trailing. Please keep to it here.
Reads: -2.5 °C
